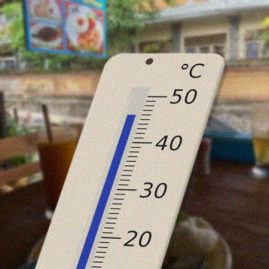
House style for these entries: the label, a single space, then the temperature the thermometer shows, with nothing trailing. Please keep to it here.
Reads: 46 °C
